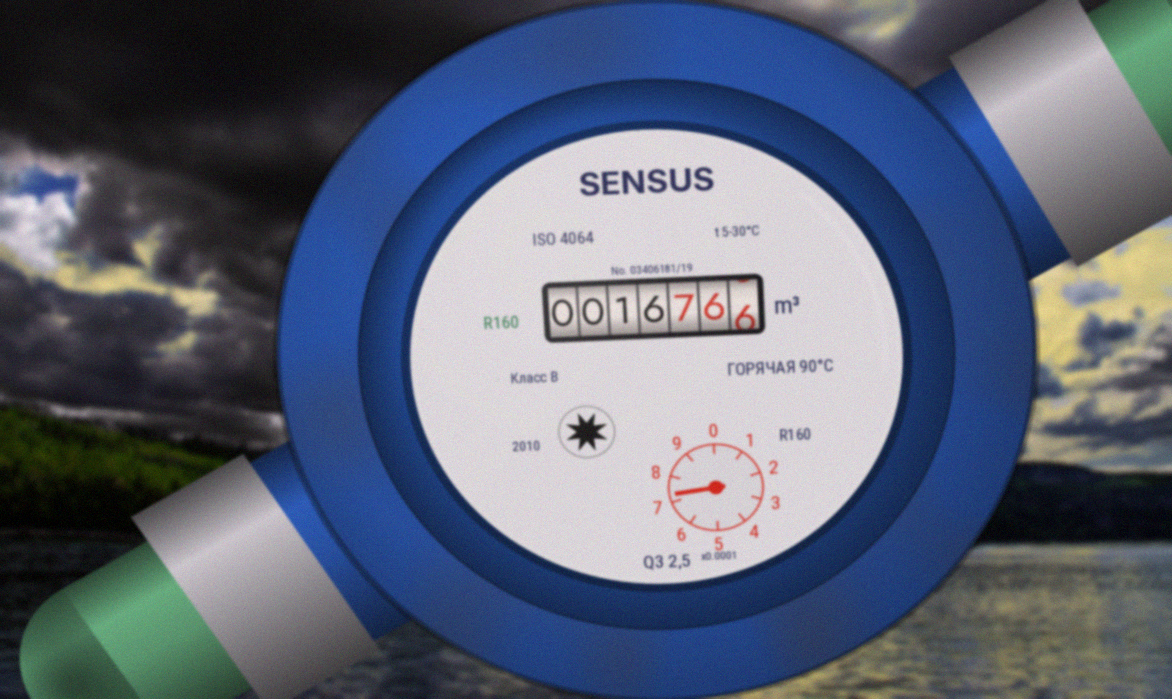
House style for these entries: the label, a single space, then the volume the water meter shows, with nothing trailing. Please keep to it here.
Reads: 16.7657 m³
